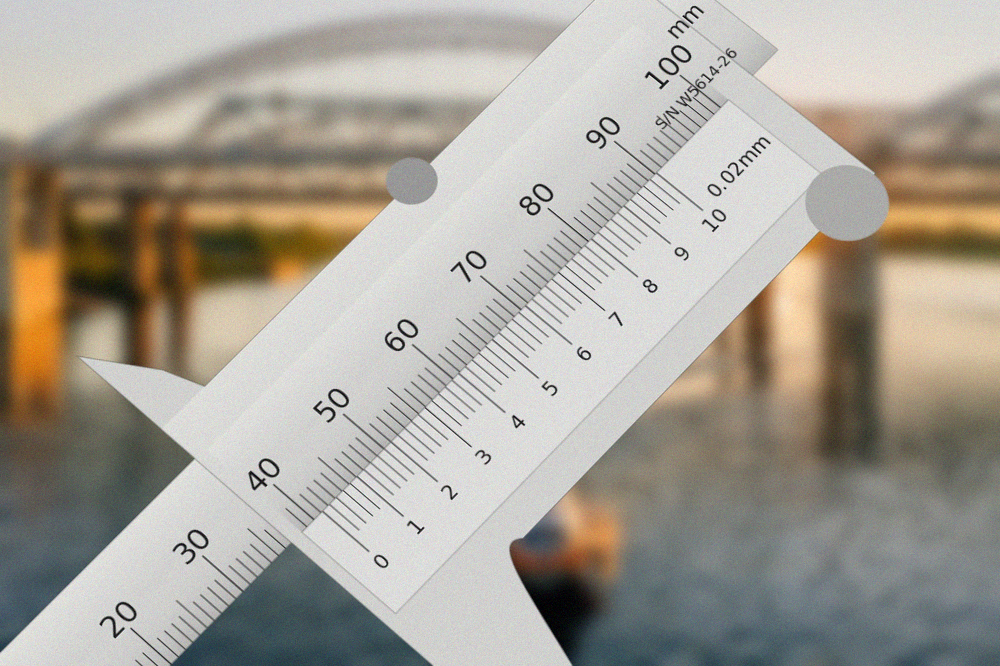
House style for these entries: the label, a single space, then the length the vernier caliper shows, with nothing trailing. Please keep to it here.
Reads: 41.2 mm
